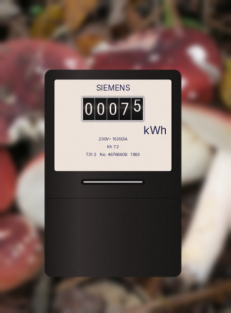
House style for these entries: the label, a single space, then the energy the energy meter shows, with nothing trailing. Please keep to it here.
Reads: 75 kWh
